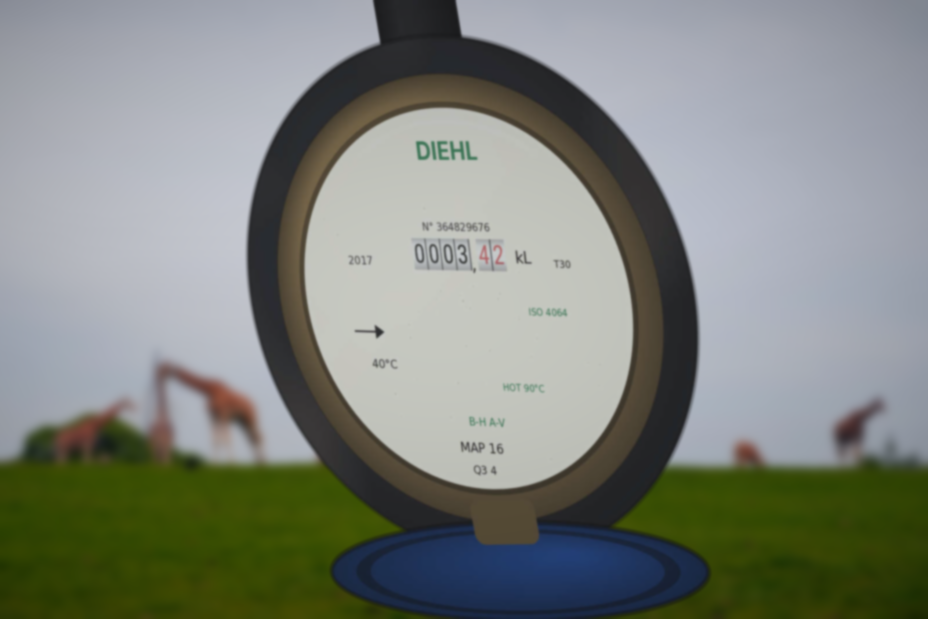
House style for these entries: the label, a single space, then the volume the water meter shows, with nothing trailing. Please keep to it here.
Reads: 3.42 kL
